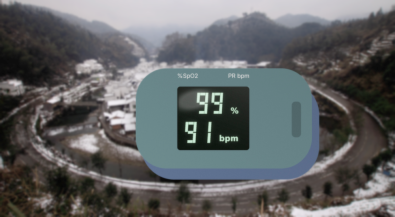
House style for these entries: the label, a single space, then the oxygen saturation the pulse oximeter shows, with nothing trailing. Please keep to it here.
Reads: 99 %
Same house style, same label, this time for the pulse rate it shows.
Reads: 91 bpm
